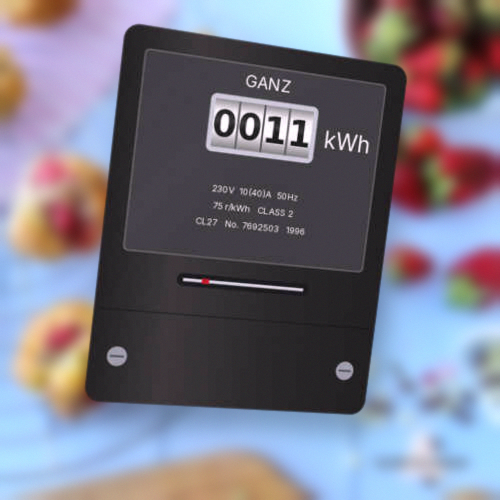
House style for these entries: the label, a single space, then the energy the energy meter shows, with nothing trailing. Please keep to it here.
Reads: 11 kWh
